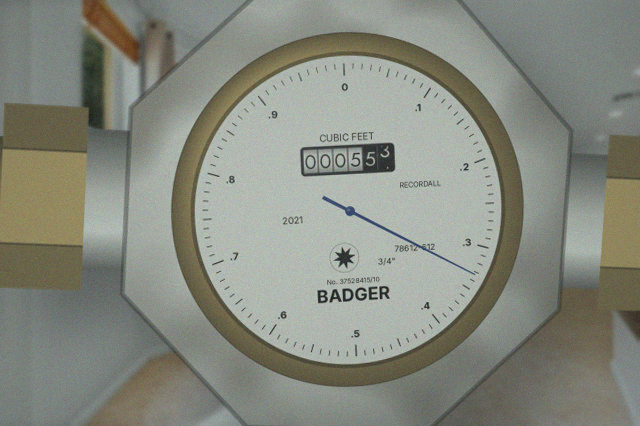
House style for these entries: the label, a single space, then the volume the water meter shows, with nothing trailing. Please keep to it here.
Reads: 553.33 ft³
